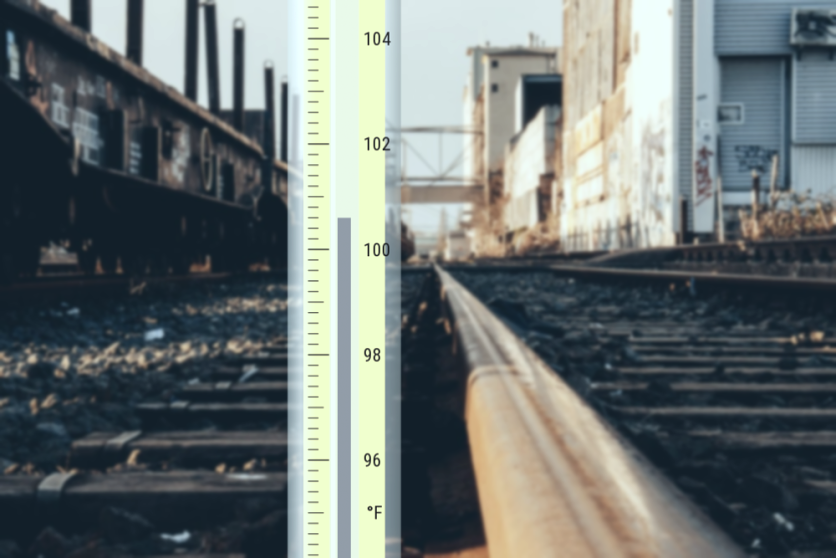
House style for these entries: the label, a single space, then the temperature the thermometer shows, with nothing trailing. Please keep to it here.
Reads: 100.6 °F
